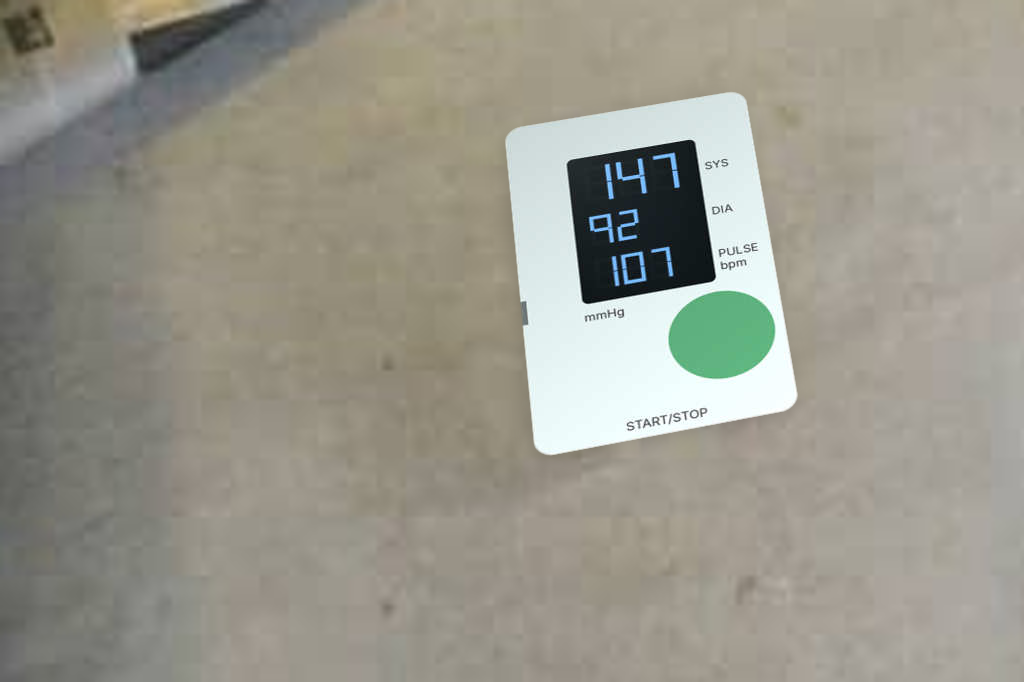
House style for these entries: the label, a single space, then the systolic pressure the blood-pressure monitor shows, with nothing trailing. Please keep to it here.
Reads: 147 mmHg
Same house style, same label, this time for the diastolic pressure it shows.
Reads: 92 mmHg
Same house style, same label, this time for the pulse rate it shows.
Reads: 107 bpm
